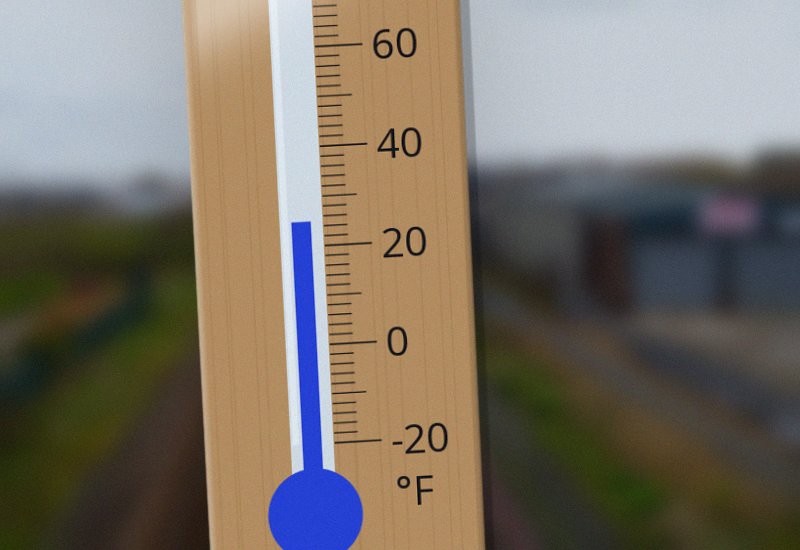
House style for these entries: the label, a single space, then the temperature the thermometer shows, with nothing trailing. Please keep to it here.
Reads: 25 °F
